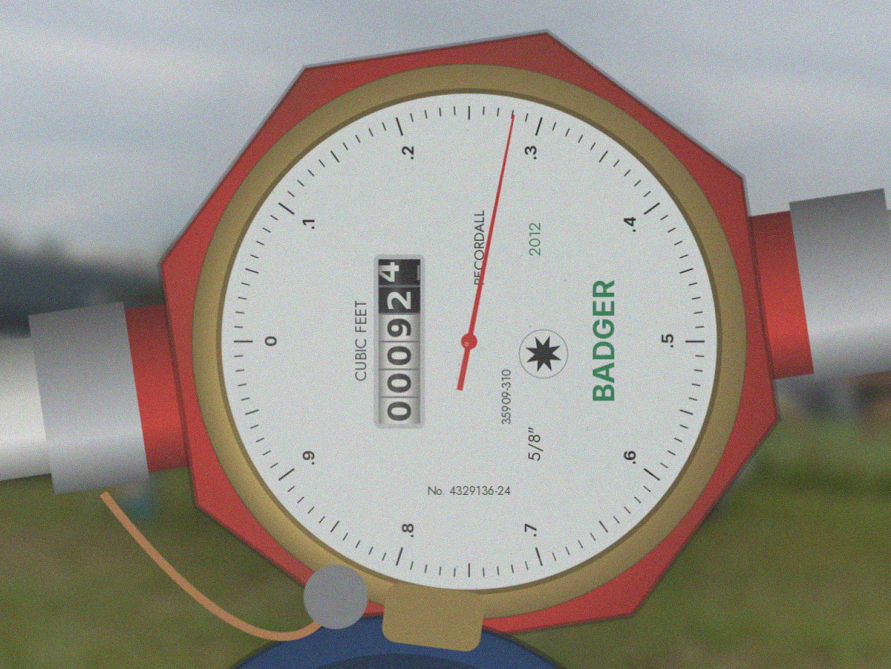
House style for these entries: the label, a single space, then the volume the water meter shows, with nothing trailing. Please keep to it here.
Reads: 924.28 ft³
